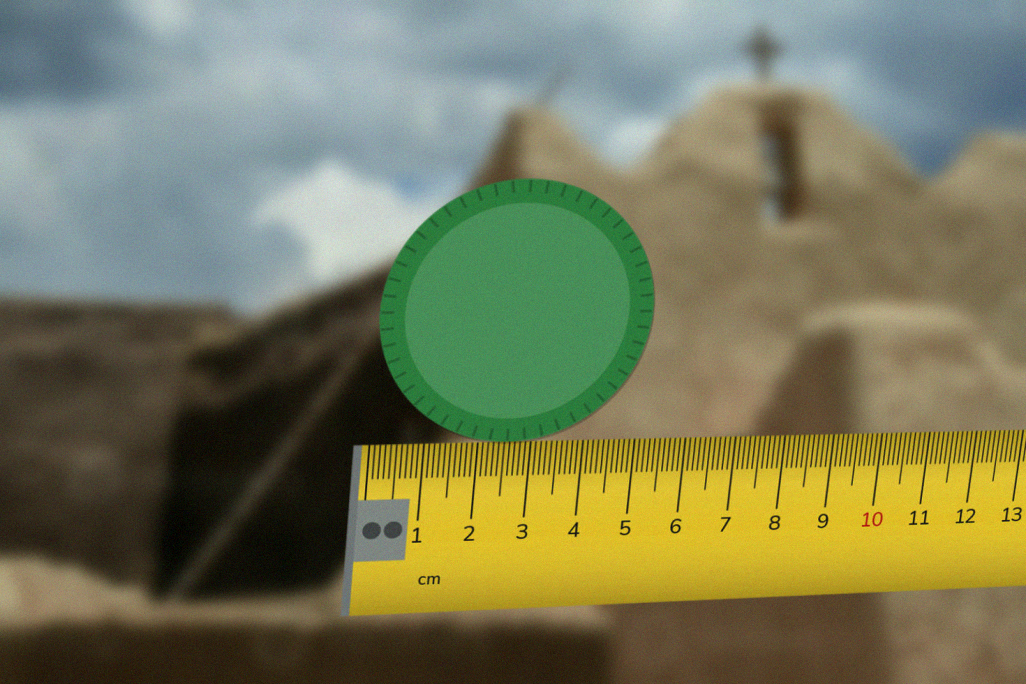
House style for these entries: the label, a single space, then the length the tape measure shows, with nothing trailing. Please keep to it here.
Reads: 5.1 cm
